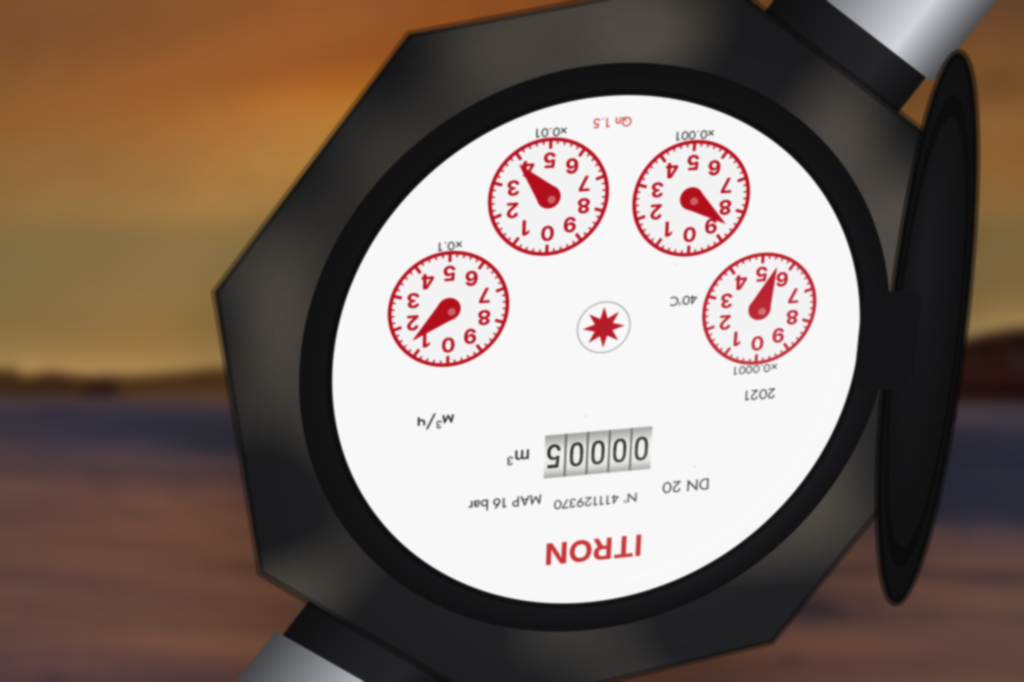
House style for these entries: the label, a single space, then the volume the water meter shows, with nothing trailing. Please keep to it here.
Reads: 5.1385 m³
